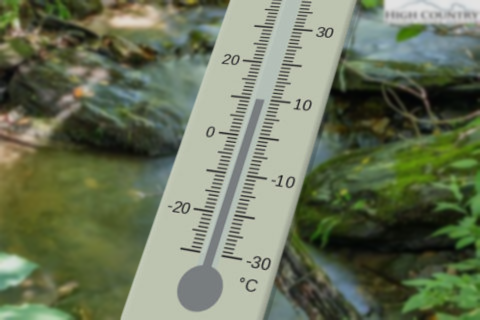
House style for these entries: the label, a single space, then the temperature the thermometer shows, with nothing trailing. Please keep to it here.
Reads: 10 °C
